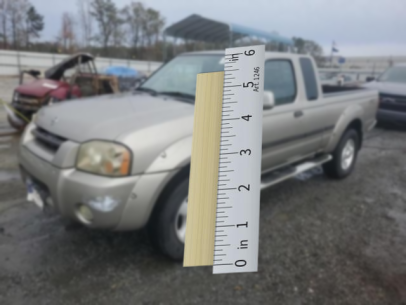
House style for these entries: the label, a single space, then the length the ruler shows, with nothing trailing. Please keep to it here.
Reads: 5.5 in
